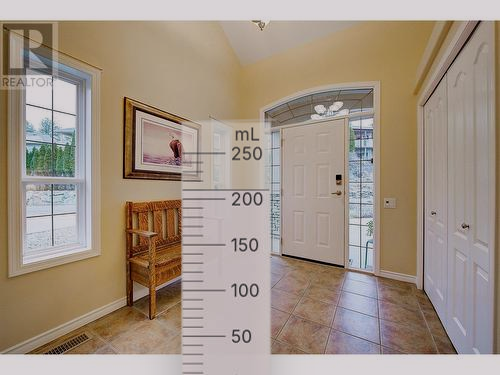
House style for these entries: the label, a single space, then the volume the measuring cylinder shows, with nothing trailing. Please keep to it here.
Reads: 210 mL
